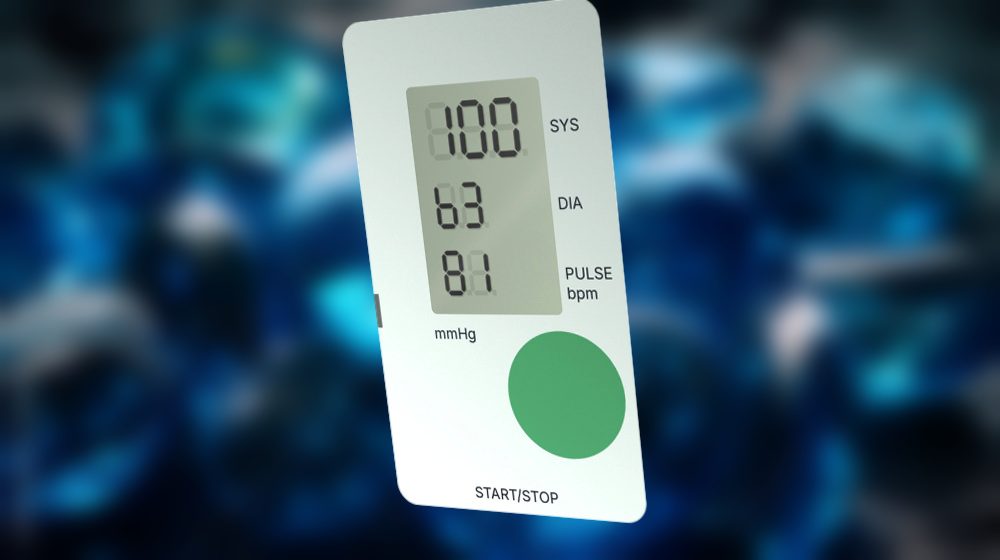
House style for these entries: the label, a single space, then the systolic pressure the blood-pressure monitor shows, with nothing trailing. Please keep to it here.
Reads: 100 mmHg
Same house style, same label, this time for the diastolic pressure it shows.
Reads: 63 mmHg
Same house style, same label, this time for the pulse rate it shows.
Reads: 81 bpm
